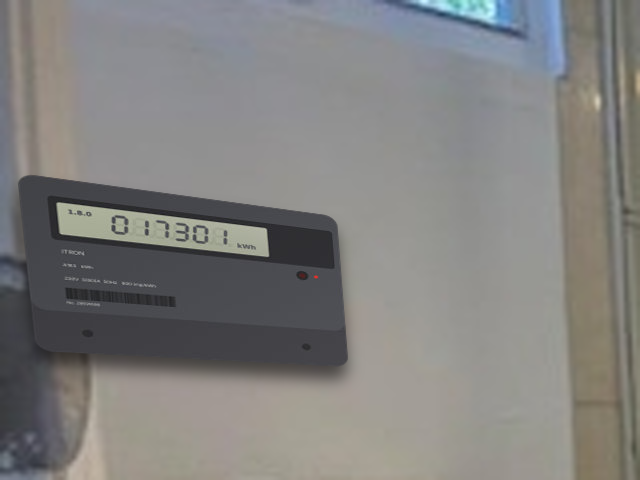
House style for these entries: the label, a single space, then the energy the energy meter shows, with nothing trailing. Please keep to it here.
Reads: 17301 kWh
